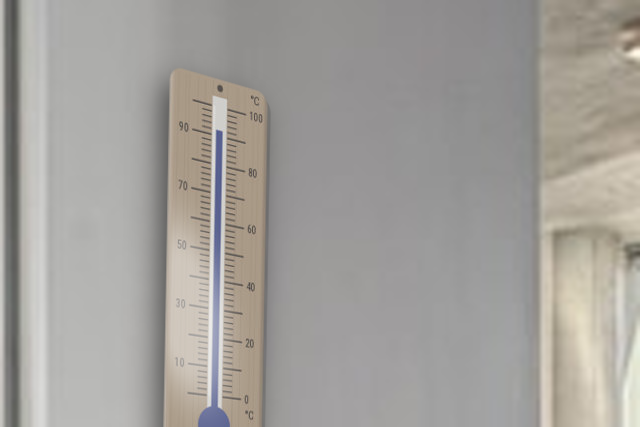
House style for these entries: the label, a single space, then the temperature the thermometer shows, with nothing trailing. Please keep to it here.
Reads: 92 °C
